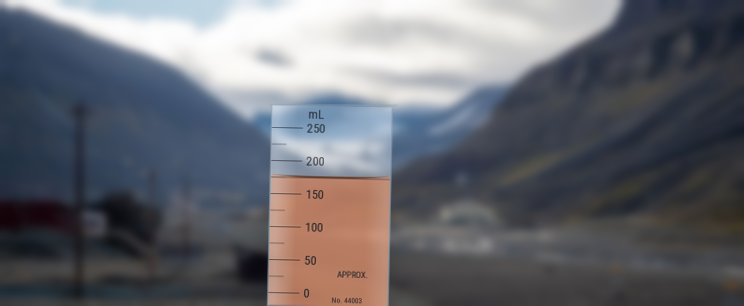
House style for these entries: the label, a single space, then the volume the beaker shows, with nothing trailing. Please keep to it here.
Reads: 175 mL
